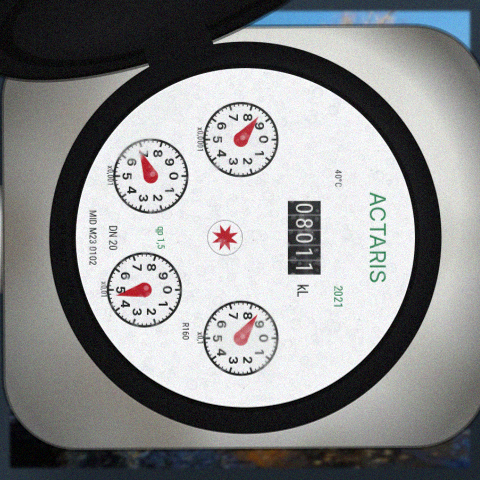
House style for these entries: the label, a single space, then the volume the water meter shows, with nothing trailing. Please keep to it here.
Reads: 8011.8468 kL
